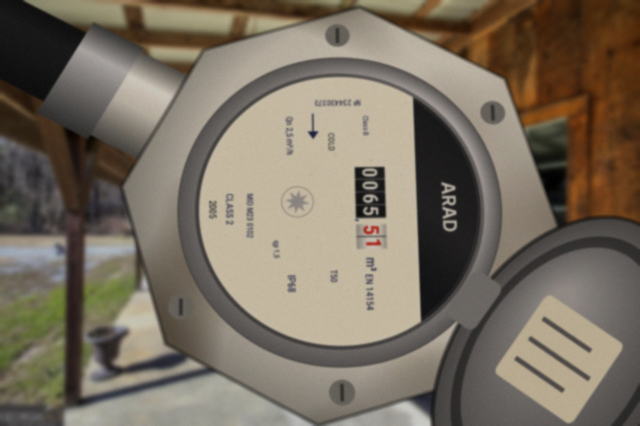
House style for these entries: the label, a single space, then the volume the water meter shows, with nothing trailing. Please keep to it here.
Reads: 65.51 m³
